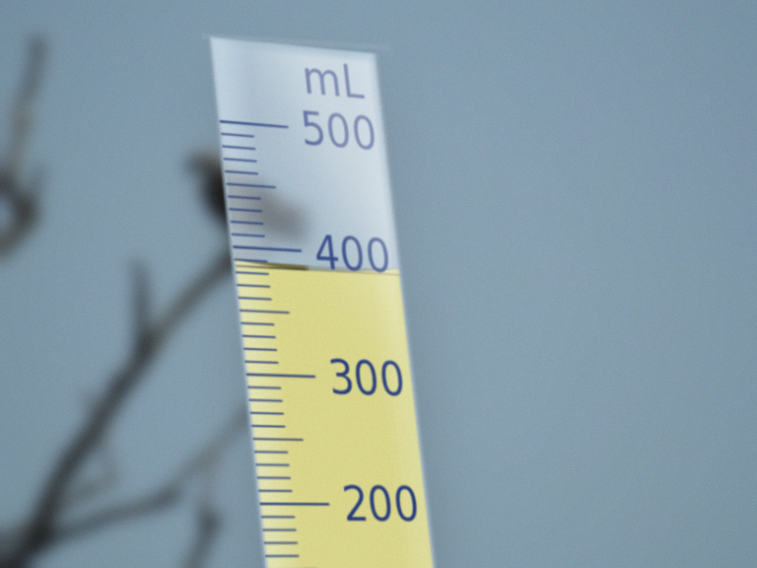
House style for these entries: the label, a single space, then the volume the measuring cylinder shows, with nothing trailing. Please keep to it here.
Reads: 385 mL
